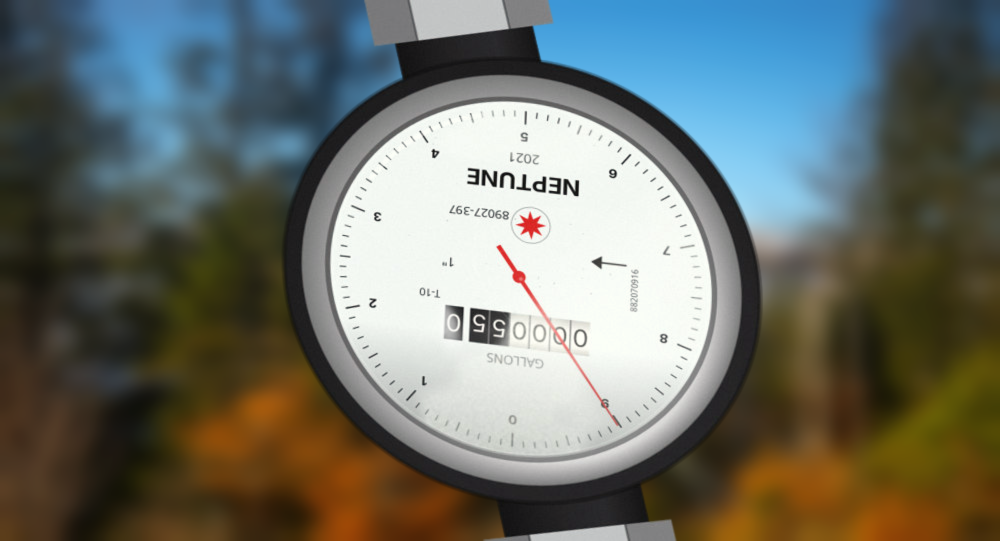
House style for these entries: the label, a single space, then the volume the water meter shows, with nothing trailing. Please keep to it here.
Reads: 549.0 gal
